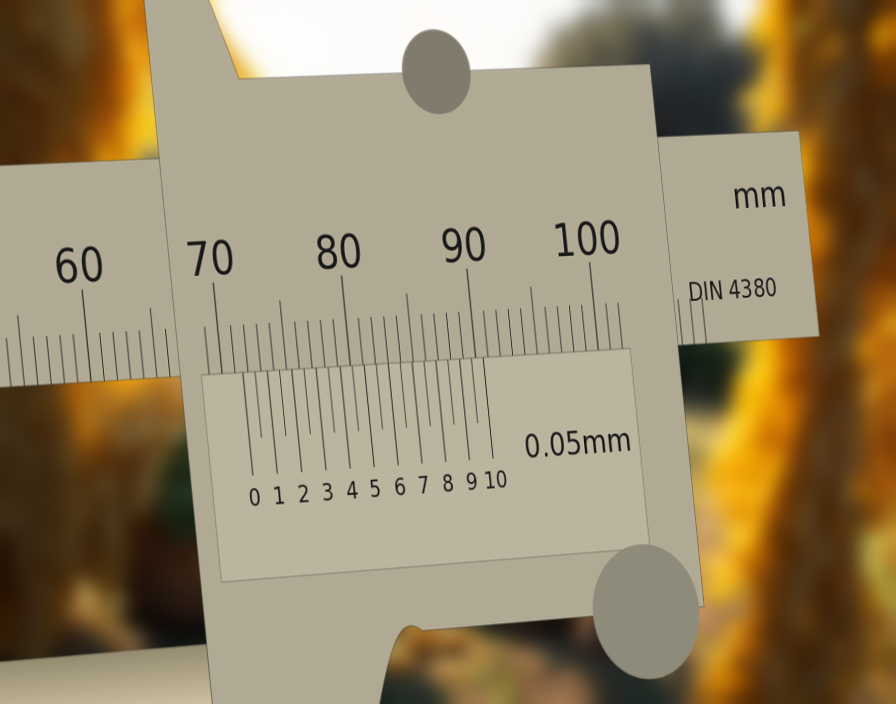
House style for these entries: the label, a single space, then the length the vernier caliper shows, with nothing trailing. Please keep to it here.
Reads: 71.6 mm
